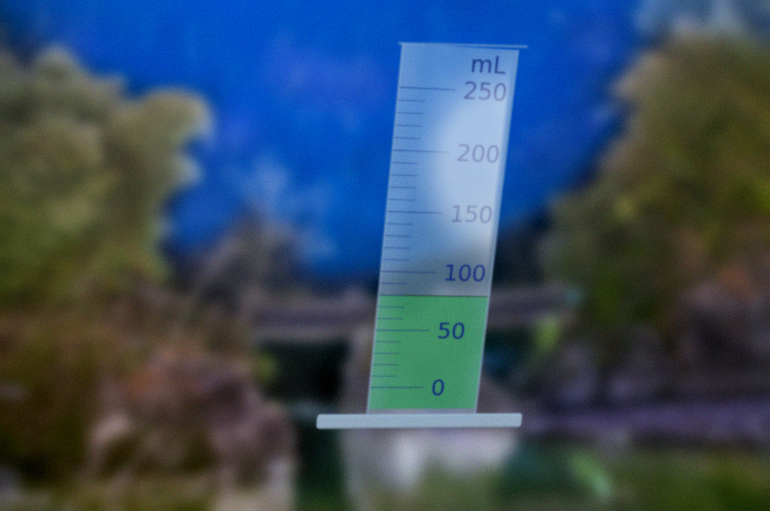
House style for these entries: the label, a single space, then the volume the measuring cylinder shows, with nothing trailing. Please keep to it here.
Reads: 80 mL
